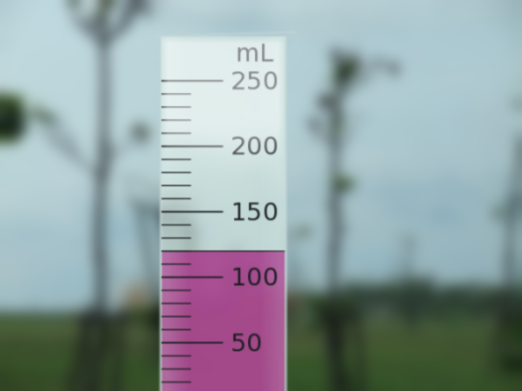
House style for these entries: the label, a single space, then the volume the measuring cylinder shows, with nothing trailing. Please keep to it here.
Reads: 120 mL
